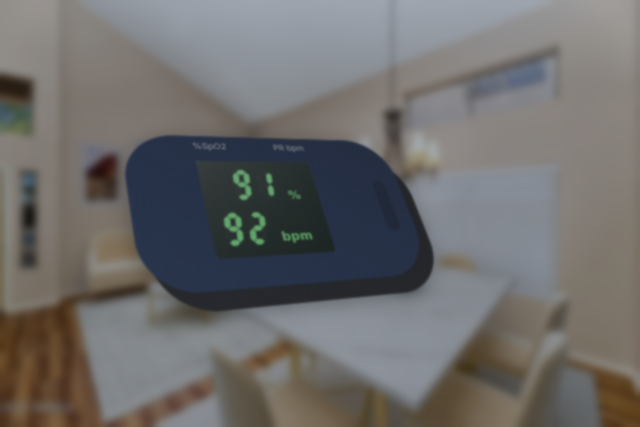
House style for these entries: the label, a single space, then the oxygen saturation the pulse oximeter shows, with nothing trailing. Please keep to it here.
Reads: 91 %
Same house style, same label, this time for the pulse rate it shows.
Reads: 92 bpm
